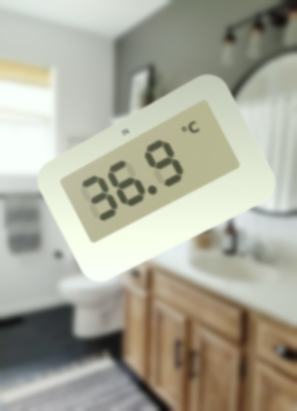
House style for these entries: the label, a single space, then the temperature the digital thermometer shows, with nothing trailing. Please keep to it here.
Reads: 36.9 °C
